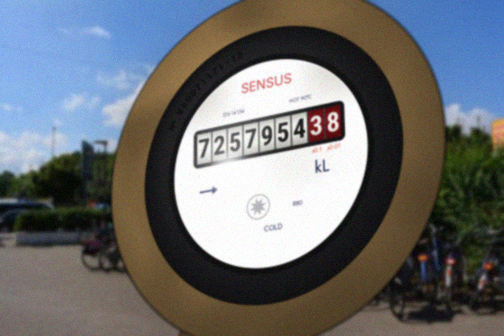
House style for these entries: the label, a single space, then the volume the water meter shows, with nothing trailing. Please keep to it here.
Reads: 7257954.38 kL
